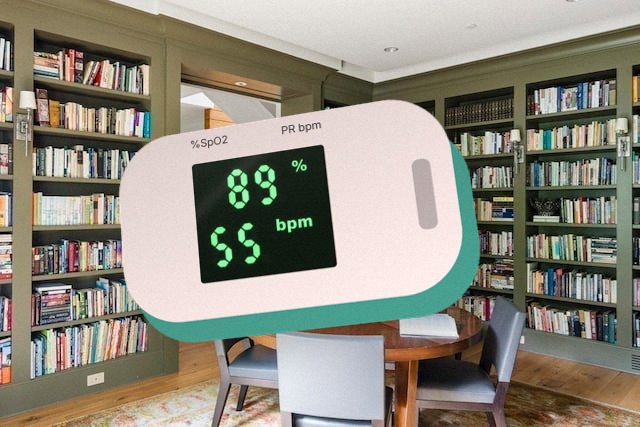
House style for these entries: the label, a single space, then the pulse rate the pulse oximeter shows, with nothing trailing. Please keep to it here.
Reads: 55 bpm
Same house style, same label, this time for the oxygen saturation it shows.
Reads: 89 %
